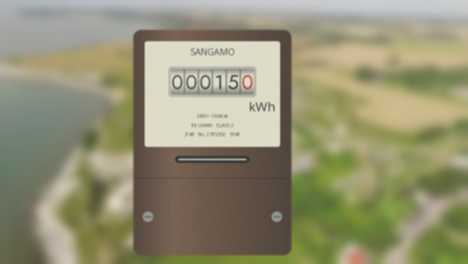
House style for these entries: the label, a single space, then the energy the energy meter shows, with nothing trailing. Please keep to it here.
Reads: 15.0 kWh
